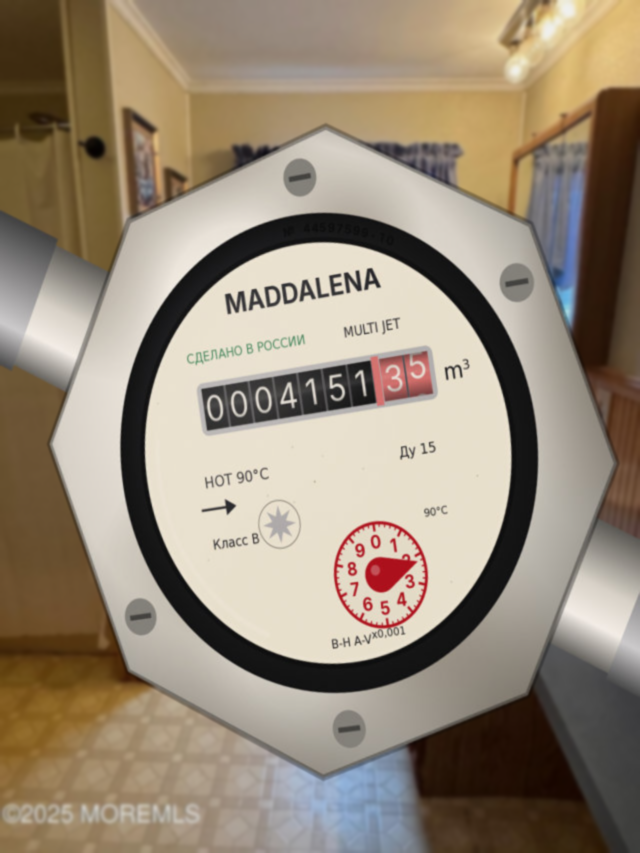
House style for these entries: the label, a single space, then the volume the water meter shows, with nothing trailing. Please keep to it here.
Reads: 4151.352 m³
